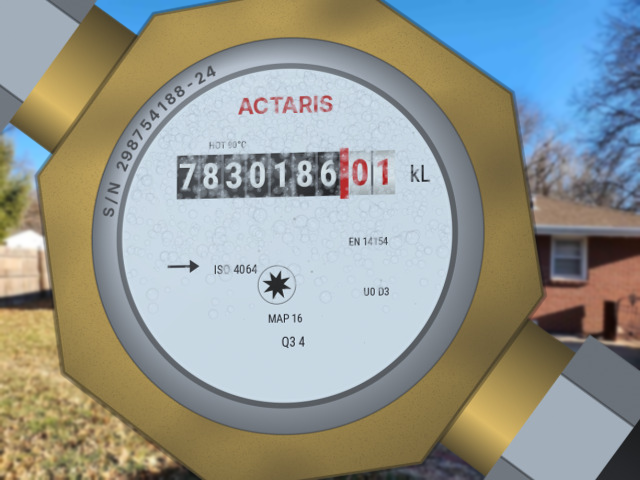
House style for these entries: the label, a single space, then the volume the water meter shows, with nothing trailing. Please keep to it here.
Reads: 7830186.01 kL
